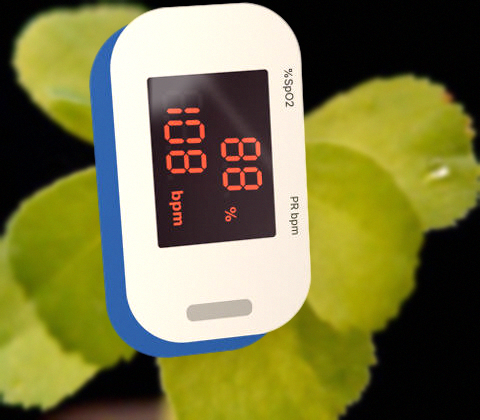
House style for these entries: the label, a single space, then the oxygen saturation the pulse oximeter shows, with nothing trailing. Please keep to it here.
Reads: 88 %
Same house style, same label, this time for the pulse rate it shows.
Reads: 108 bpm
